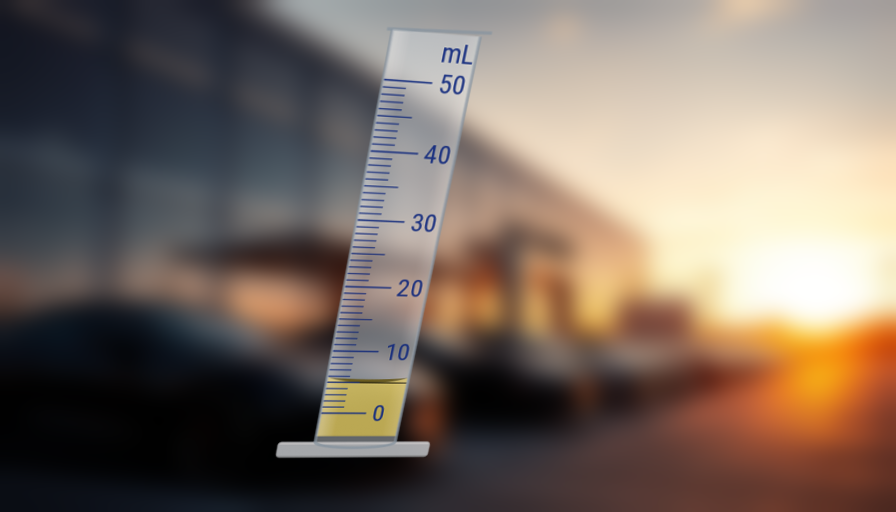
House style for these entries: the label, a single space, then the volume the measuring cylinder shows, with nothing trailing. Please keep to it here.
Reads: 5 mL
